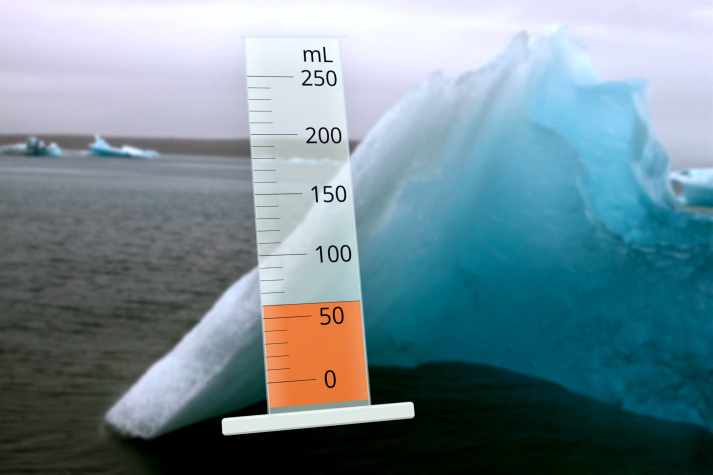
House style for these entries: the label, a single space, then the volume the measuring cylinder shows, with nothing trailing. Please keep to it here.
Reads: 60 mL
